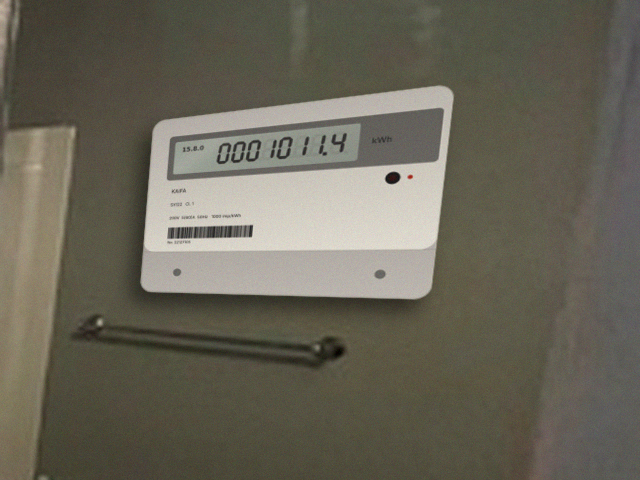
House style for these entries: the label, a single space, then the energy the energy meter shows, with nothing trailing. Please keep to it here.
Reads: 1011.4 kWh
